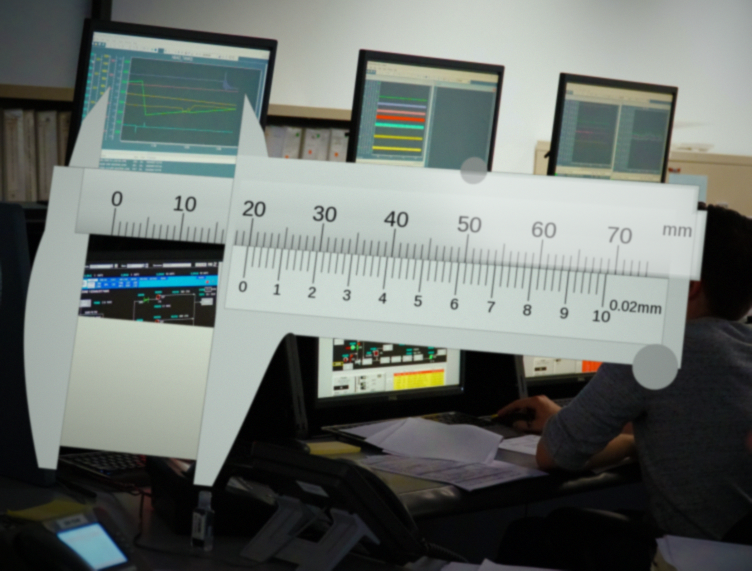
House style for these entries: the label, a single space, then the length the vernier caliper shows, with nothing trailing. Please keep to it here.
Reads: 19.8 mm
